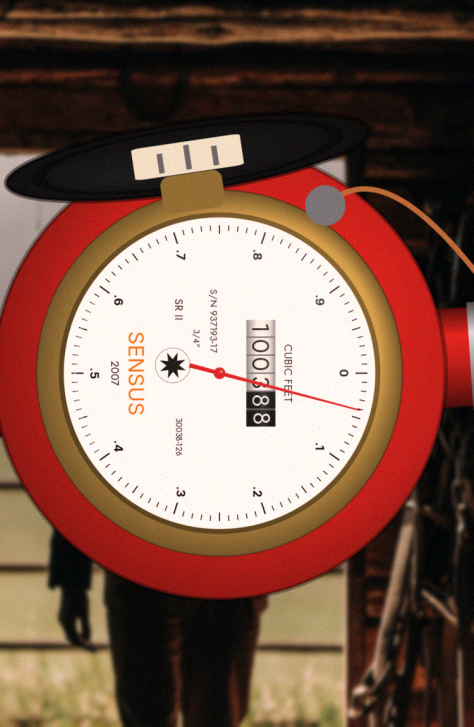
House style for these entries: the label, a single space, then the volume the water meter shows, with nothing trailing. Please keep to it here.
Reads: 100388.04 ft³
